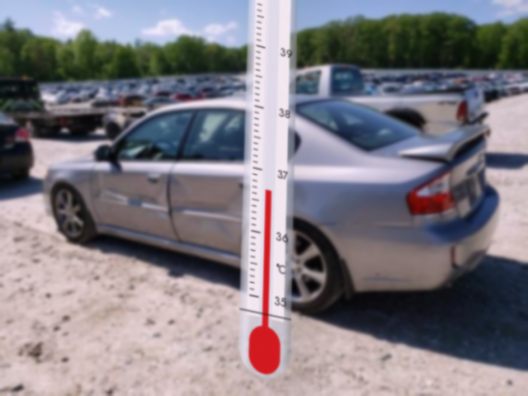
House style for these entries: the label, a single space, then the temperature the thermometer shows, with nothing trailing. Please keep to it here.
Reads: 36.7 °C
